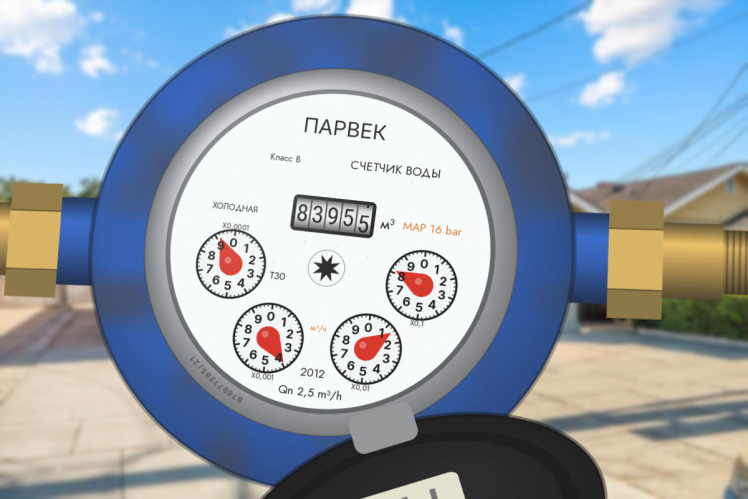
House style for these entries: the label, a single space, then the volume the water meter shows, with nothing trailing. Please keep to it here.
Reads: 83954.8139 m³
